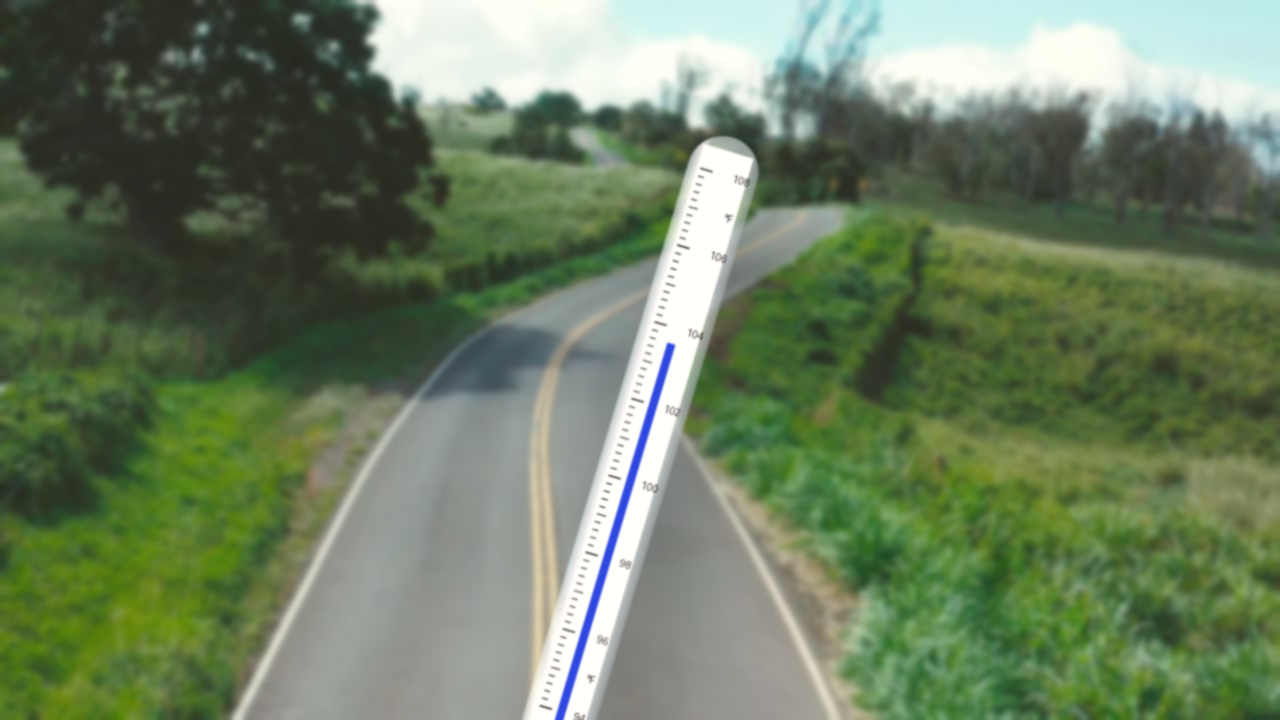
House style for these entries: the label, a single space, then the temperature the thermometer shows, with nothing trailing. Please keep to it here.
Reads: 103.6 °F
